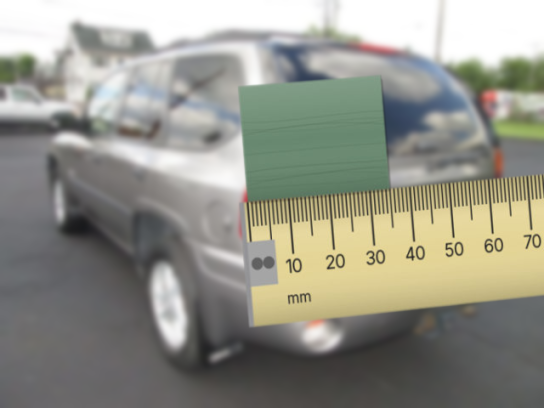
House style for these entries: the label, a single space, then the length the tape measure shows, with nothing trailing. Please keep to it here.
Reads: 35 mm
